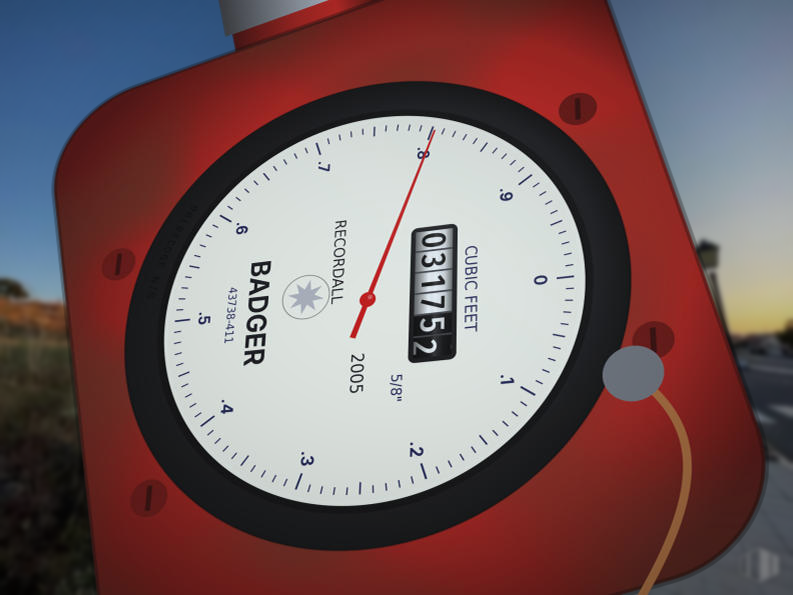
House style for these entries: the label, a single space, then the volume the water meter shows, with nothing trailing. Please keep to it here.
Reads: 31751.80 ft³
